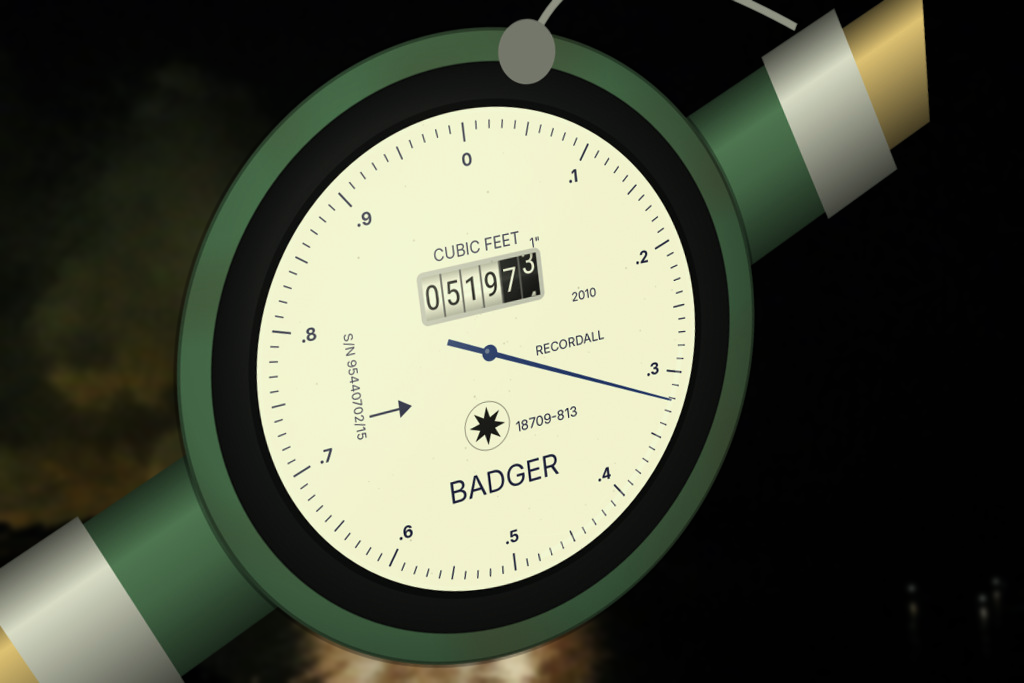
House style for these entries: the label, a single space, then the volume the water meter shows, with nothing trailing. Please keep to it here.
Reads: 51973.32 ft³
